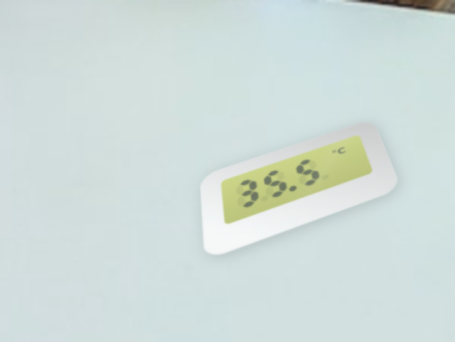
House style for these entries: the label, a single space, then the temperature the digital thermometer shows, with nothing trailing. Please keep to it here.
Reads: 35.5 °C
